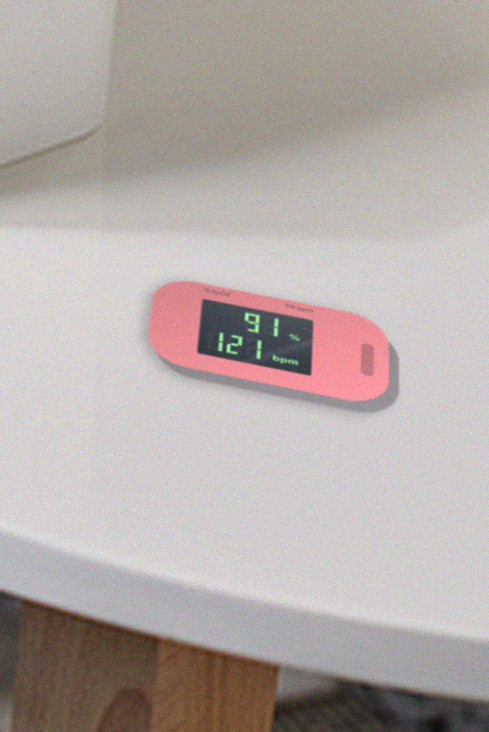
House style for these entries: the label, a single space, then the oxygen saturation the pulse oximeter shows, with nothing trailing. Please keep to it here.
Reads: 91 %
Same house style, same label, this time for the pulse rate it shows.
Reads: 121 bpm
